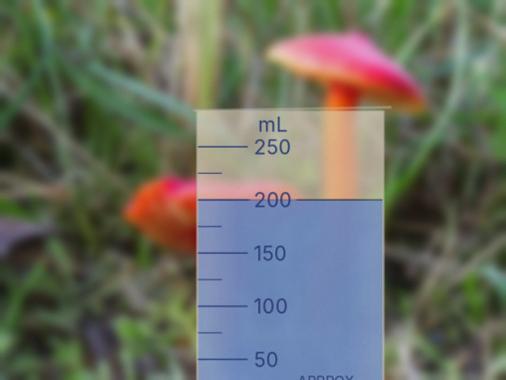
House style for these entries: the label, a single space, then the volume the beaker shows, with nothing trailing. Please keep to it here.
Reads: 200 mL
